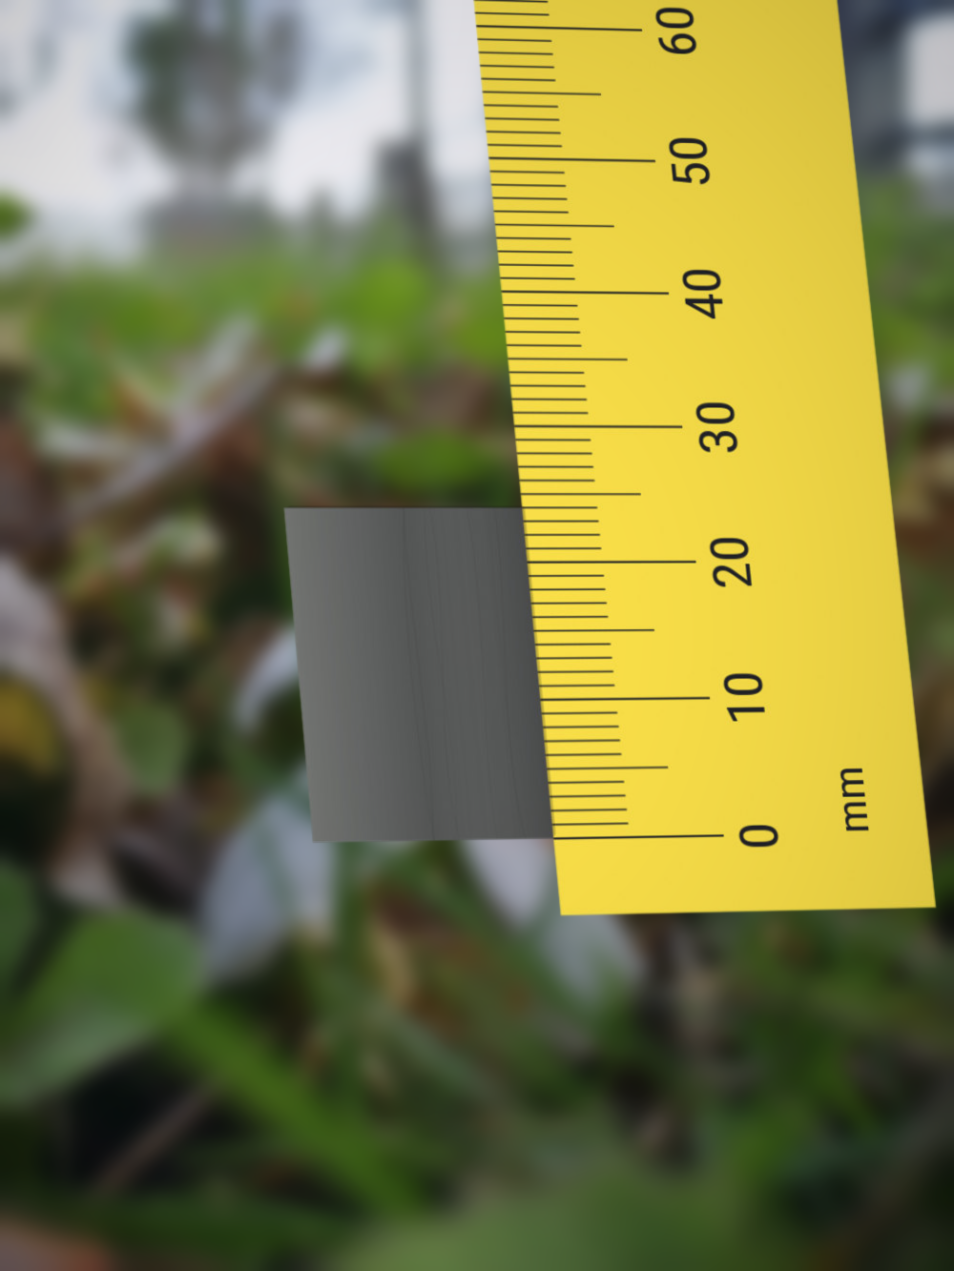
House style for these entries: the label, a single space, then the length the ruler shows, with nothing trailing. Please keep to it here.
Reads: 24 mm
